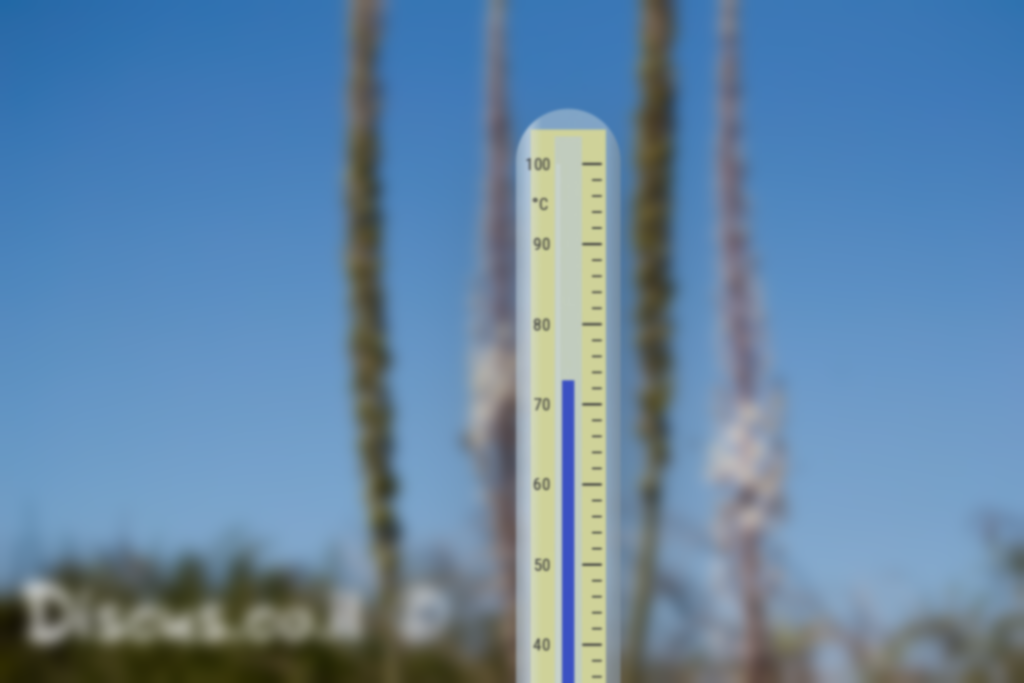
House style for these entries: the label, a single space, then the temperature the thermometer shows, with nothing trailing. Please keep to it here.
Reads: 73 °C
